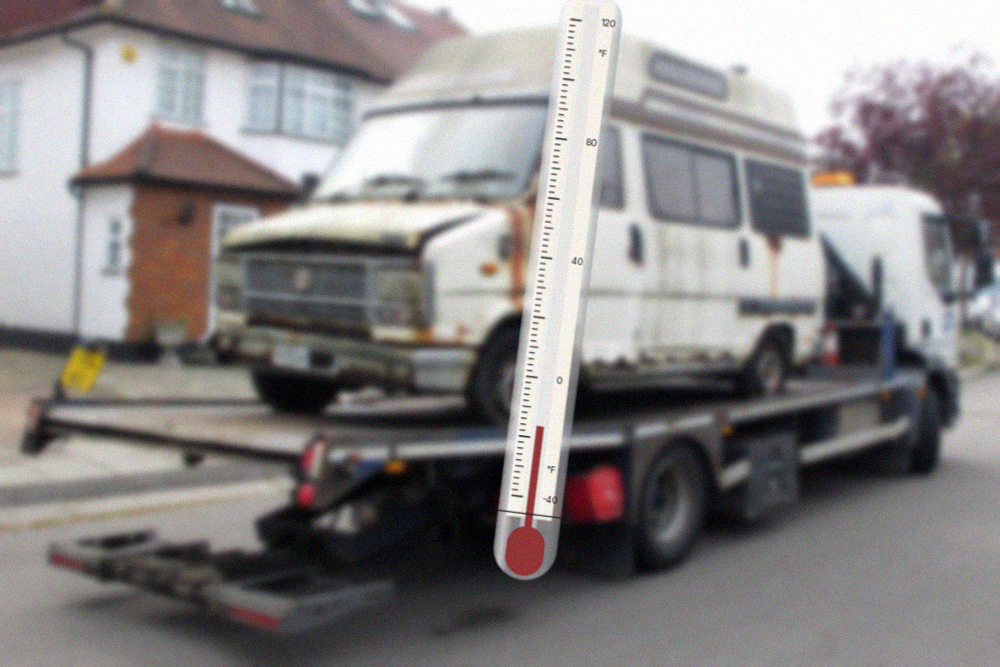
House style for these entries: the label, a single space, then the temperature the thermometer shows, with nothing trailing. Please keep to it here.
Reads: -16 °F
